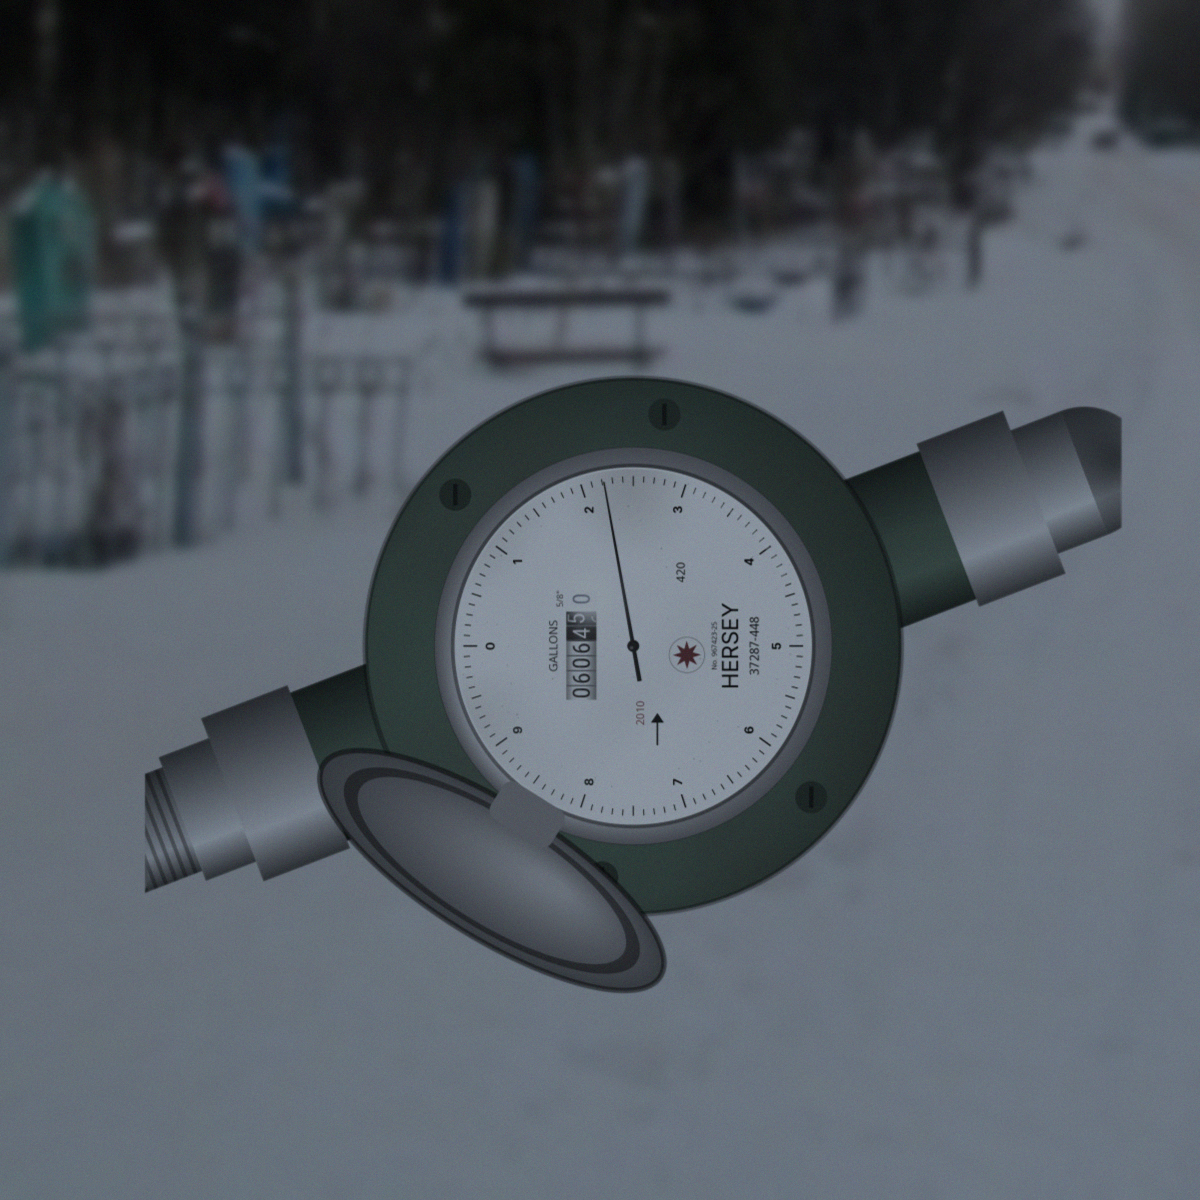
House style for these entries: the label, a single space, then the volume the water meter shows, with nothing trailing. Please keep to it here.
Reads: 606452.2 gal
